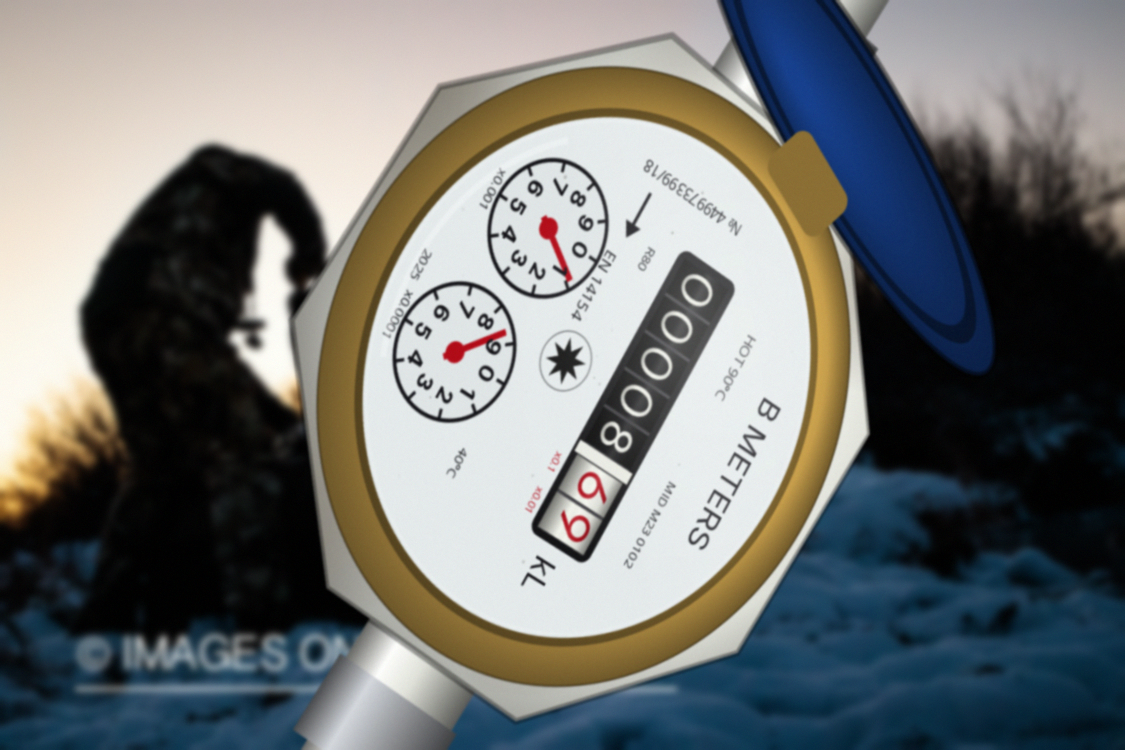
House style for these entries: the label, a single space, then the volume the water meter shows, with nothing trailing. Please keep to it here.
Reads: 8.6908 kL
